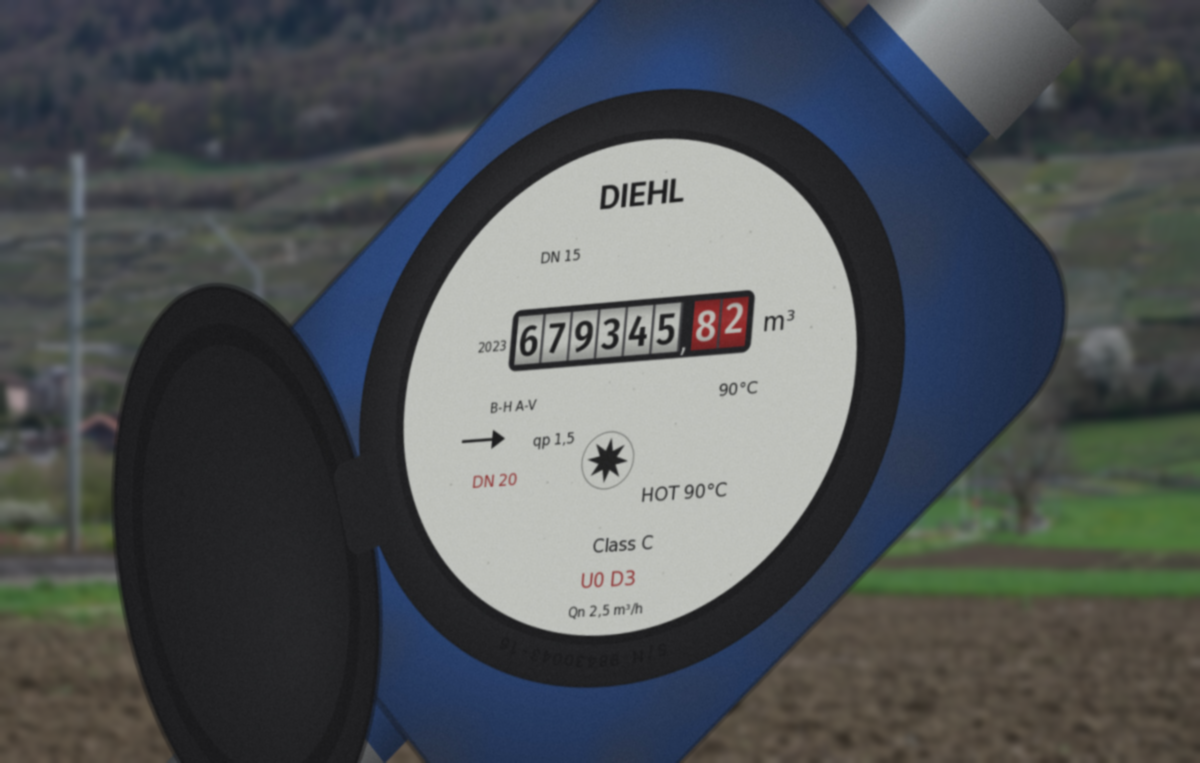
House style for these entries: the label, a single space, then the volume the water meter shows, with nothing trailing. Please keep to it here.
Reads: 679345.82 m³
